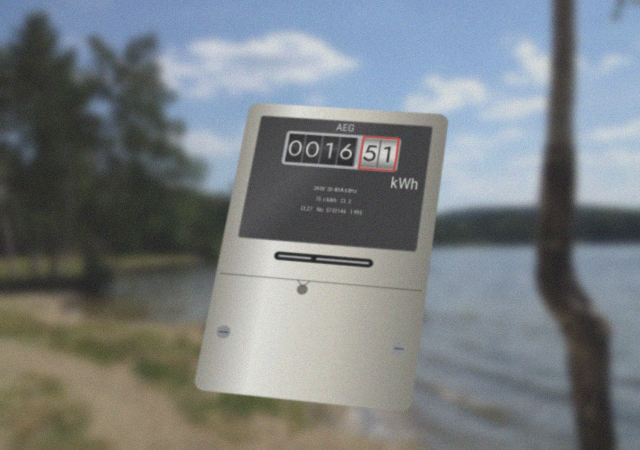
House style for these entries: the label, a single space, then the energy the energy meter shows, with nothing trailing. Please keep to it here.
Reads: 16.51 kWh
